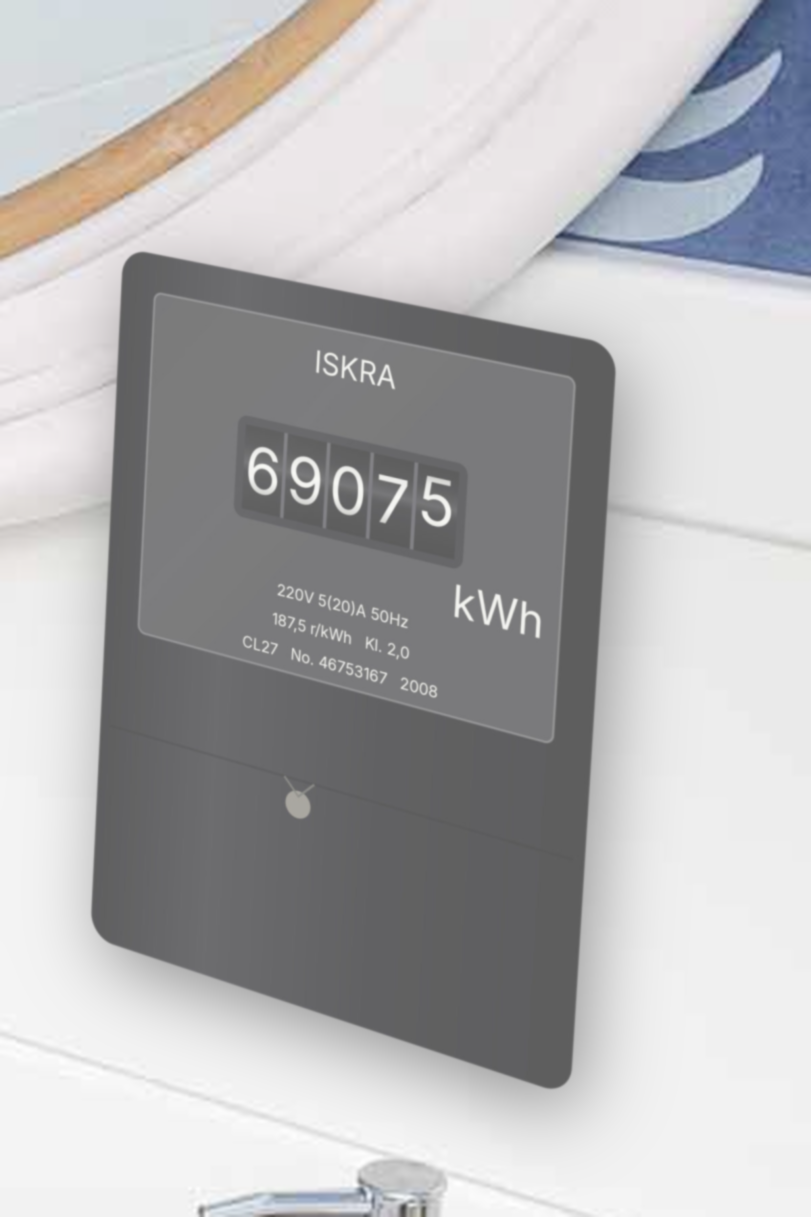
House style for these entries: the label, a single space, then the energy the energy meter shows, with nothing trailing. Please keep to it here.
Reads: 69075 kWh
